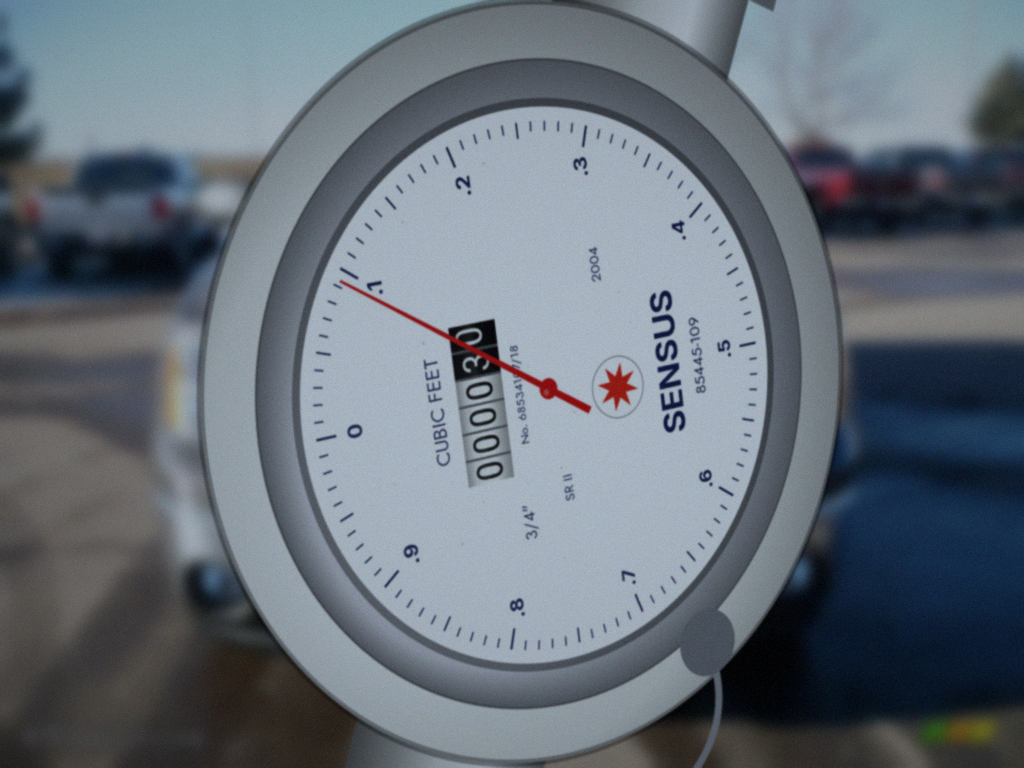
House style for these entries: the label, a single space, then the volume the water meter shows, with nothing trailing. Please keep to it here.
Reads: 30.09 ft³
